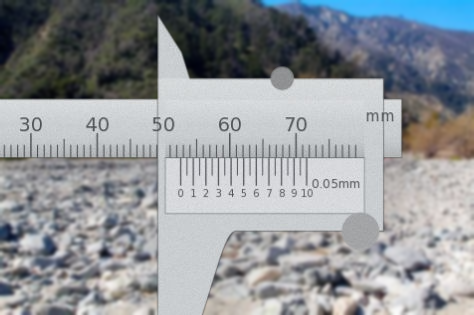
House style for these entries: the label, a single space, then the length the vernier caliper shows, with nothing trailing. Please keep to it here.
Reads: 52.6 mm
